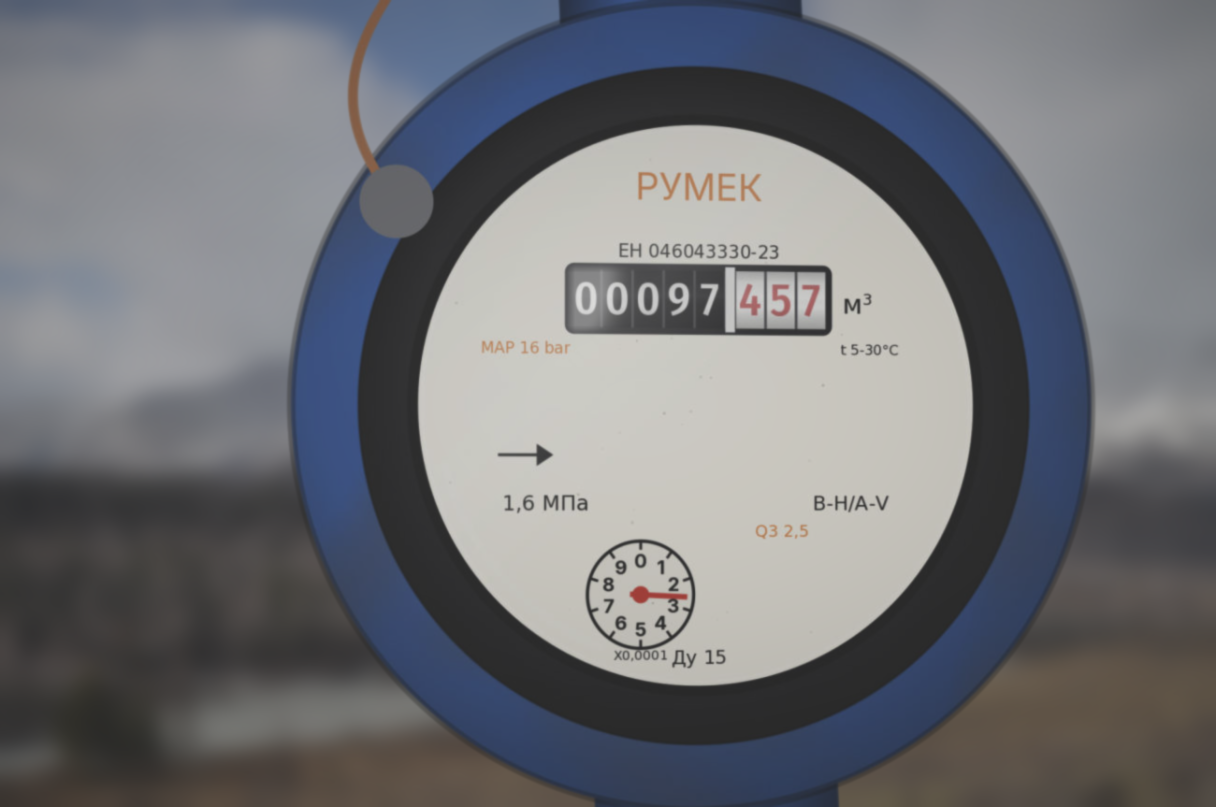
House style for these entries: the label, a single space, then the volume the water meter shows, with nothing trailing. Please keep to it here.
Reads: 97.4572 m³
